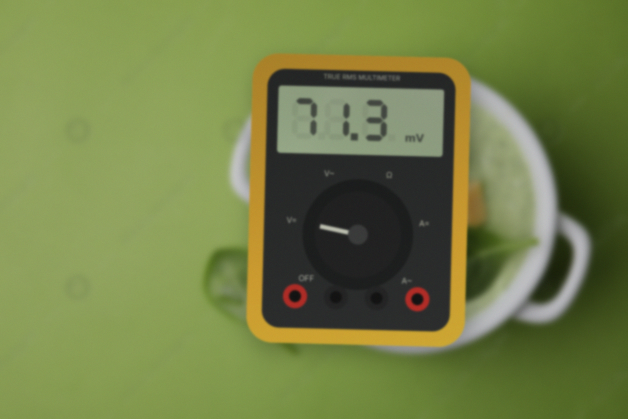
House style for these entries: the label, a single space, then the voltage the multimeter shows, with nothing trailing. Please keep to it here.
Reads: 71.3 mV
